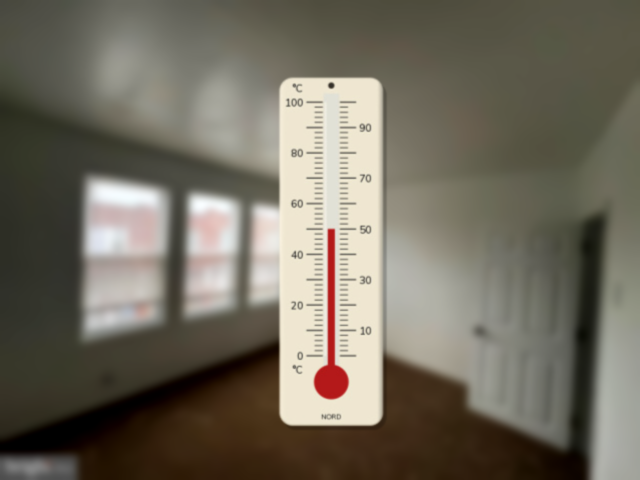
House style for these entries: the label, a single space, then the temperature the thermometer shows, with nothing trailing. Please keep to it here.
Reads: 50 °C
